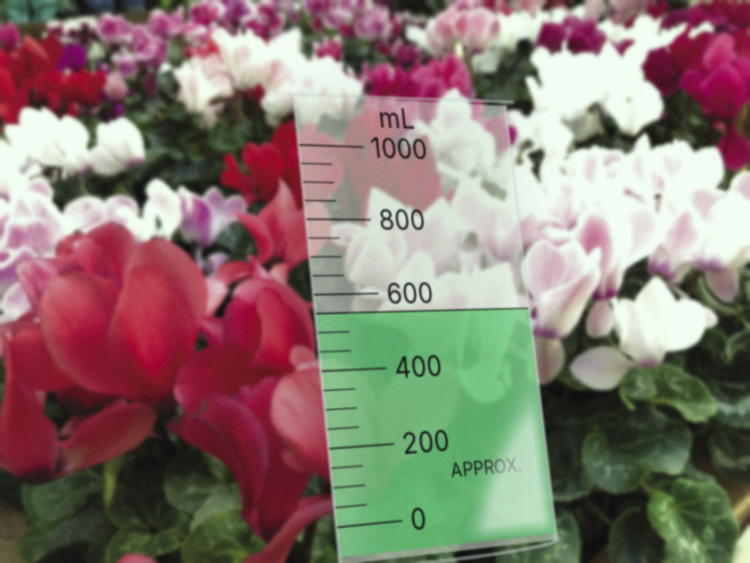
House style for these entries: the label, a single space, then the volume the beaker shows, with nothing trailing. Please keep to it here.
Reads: 550 mL
